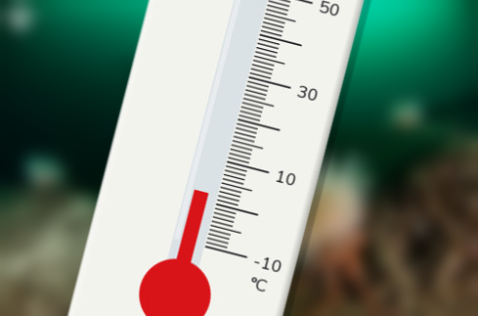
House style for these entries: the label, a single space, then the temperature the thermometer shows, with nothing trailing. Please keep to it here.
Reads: 2 °C
